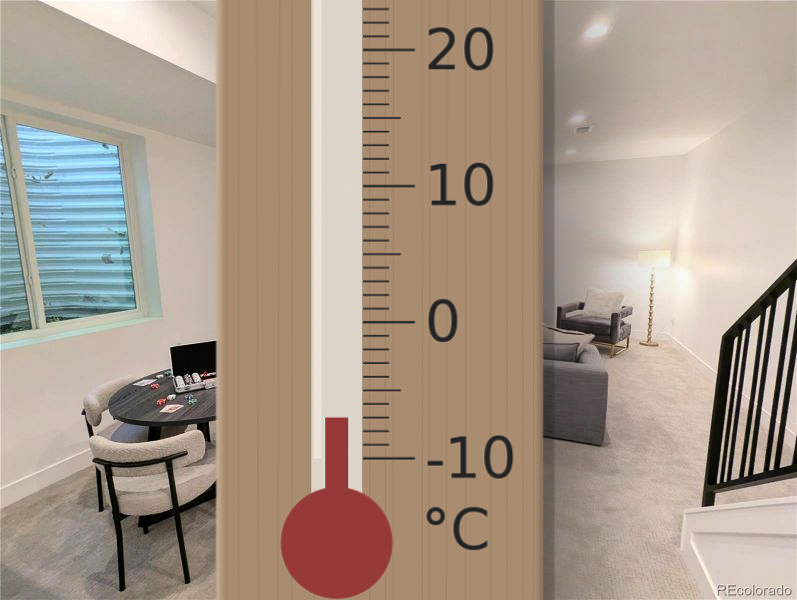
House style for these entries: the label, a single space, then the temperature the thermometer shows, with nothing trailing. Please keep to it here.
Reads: -7 °C
